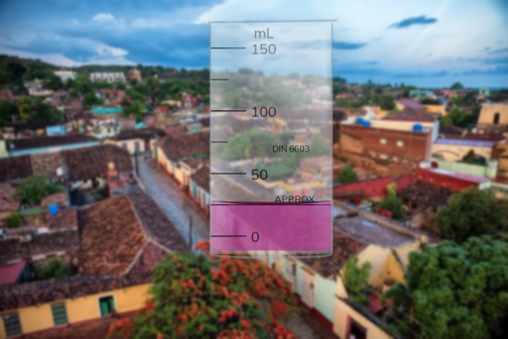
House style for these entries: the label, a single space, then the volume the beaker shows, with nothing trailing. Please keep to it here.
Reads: 25 mL
